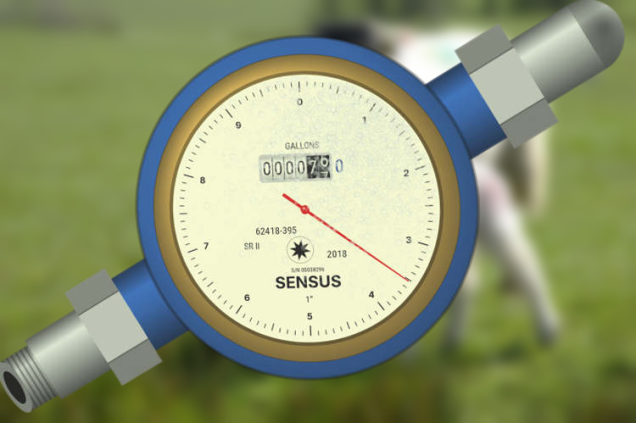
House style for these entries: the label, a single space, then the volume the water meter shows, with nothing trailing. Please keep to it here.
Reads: 763.5 gal
